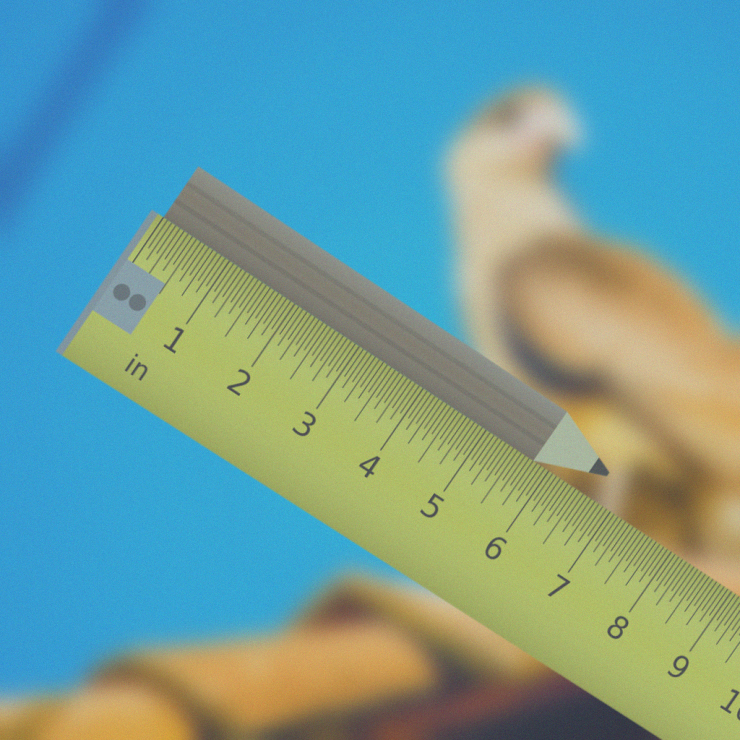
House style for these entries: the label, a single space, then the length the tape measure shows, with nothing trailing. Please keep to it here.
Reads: 6.6875 in
